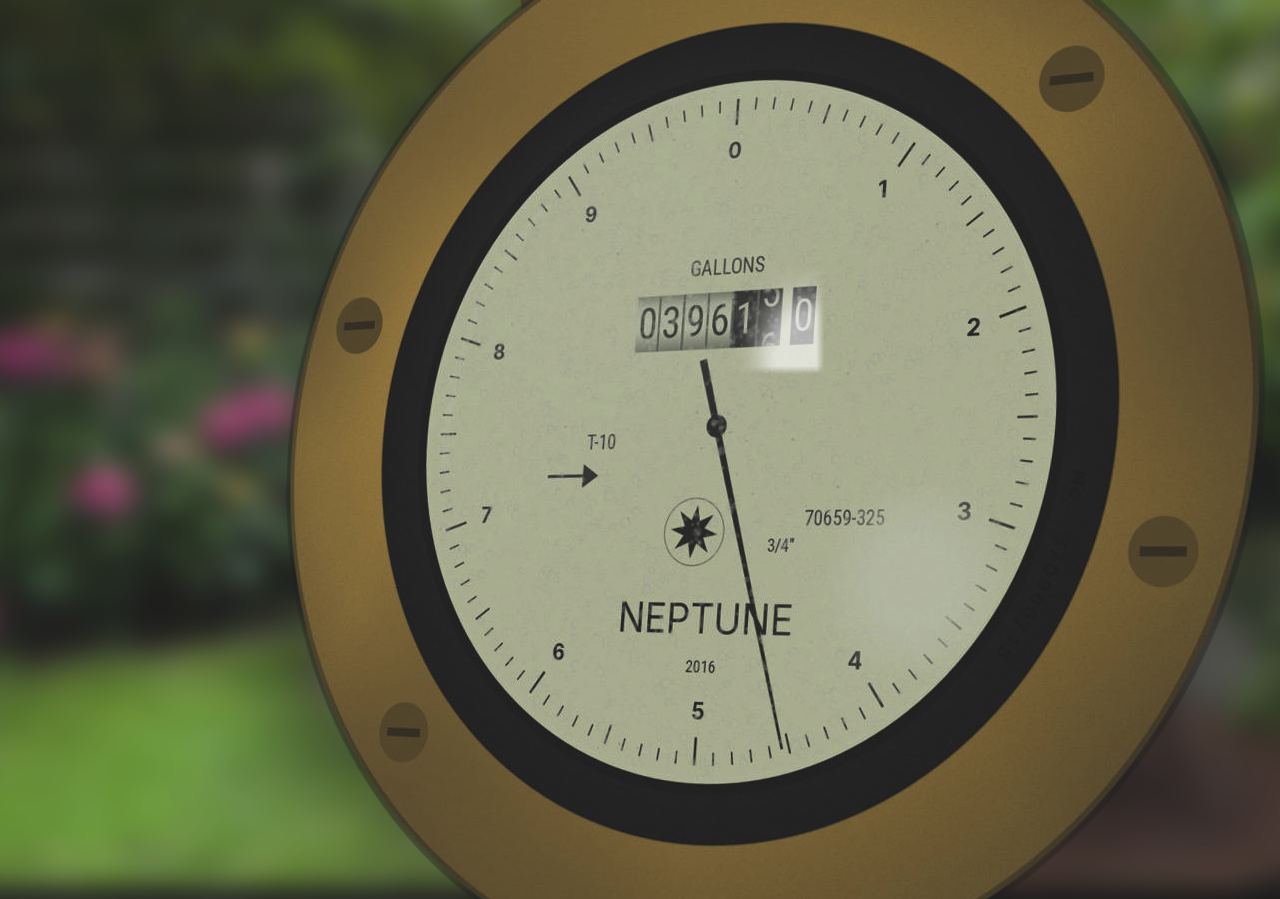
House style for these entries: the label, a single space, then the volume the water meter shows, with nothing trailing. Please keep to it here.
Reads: 396154.5 gal
